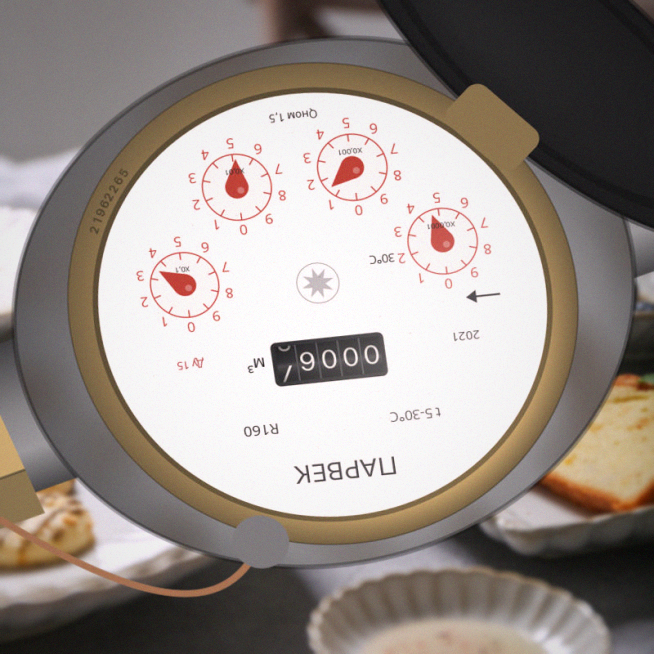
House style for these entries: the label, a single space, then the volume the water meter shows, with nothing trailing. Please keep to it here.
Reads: 67.3514 m³
